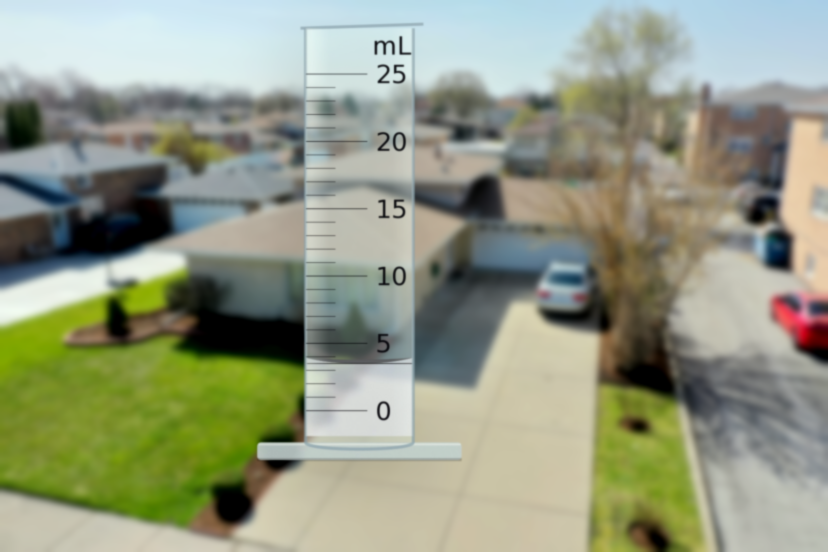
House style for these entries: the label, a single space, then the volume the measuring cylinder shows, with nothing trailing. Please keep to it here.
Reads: 3.5 mL
